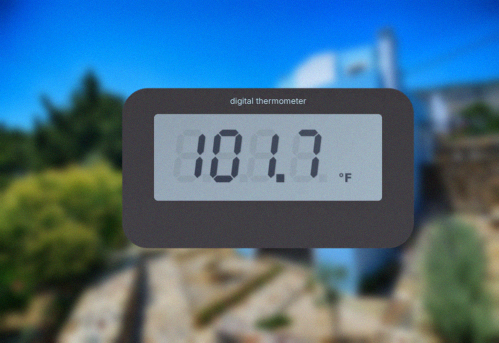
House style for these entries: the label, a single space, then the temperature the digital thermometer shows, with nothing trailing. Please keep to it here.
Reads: 101.7 °F
